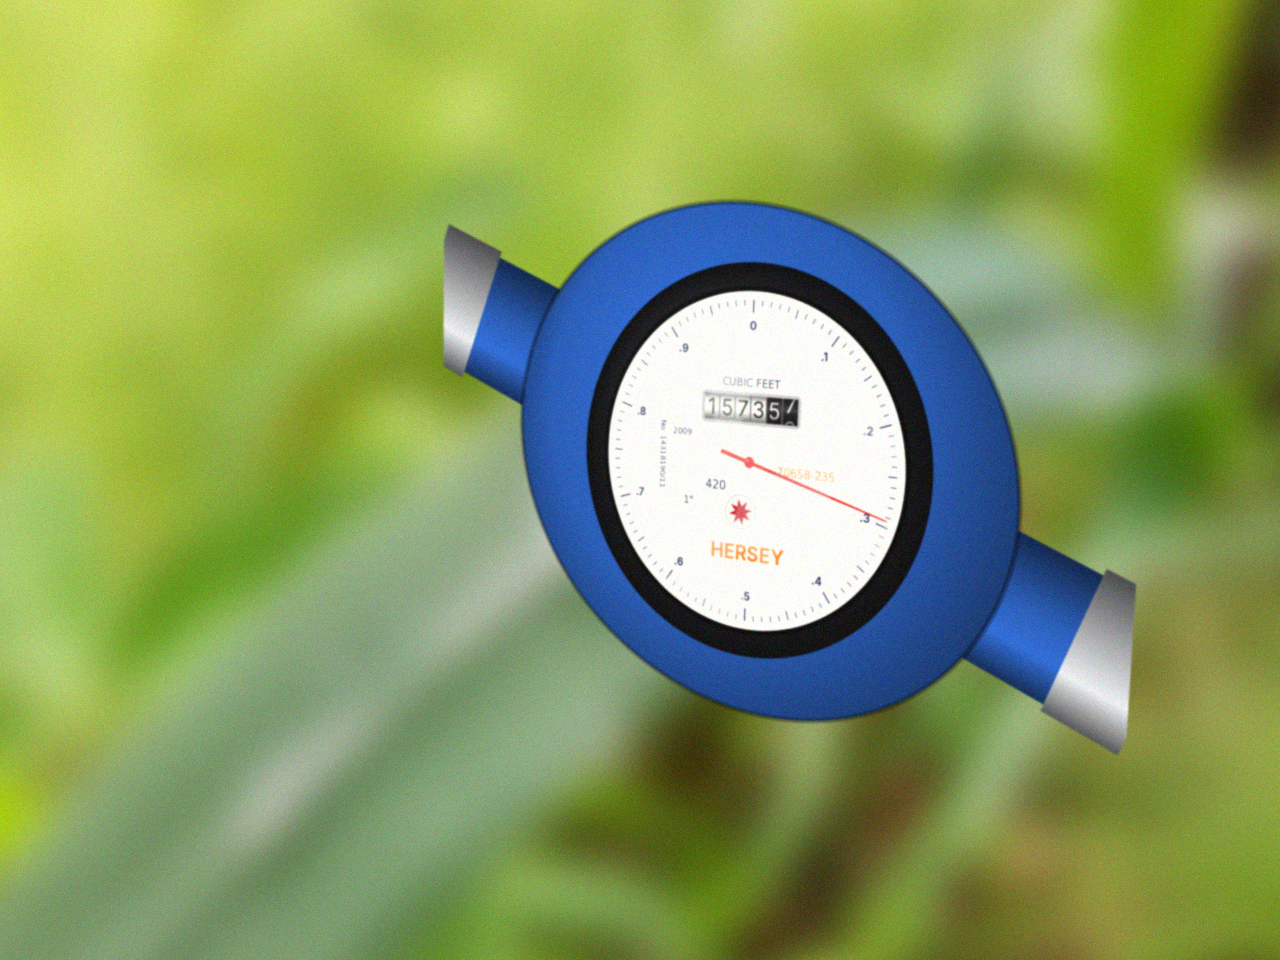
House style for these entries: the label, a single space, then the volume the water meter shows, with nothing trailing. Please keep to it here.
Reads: 157357.29 ft³
